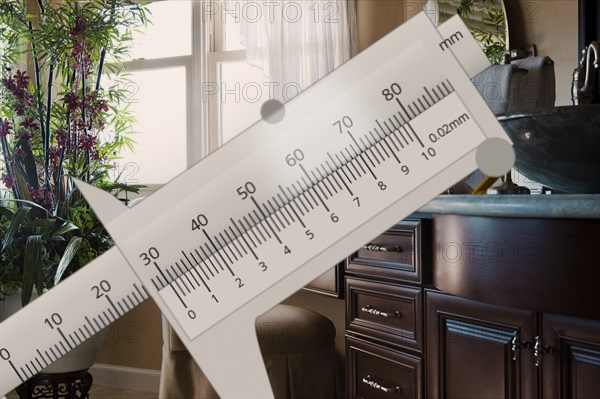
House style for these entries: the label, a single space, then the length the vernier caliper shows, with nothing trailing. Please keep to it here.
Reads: 30.2 mm
